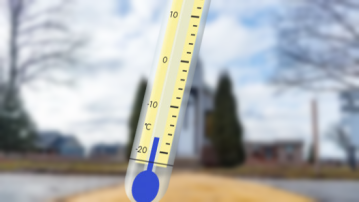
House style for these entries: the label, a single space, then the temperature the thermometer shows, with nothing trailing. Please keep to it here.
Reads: -17 °C
